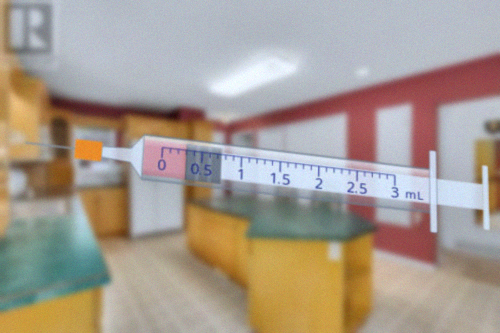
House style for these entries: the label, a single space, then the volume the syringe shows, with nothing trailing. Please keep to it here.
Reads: 0.3 mL
